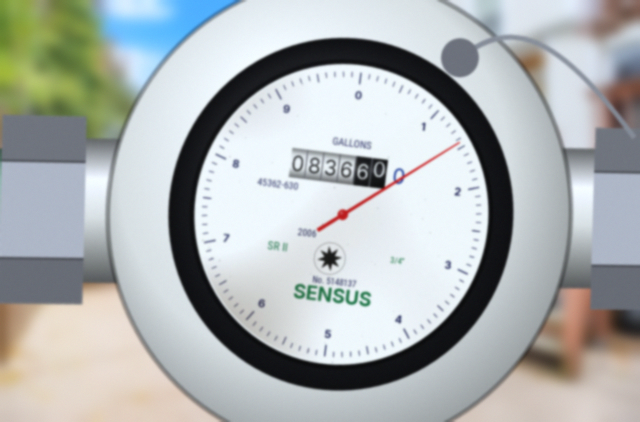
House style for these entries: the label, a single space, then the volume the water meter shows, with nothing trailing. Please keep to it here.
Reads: 836601.4 gal
